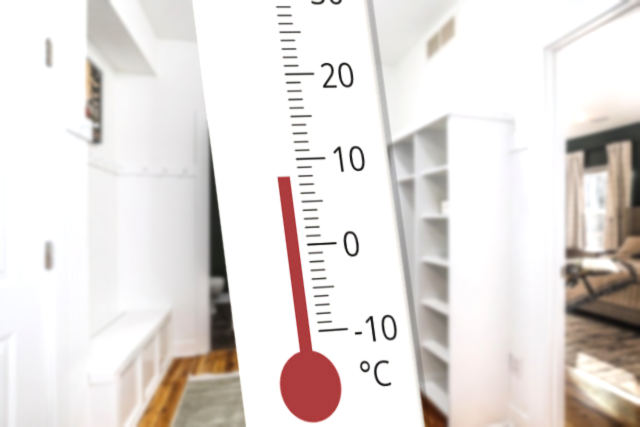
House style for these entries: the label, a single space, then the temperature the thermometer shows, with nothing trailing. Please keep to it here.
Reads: 8 °C
